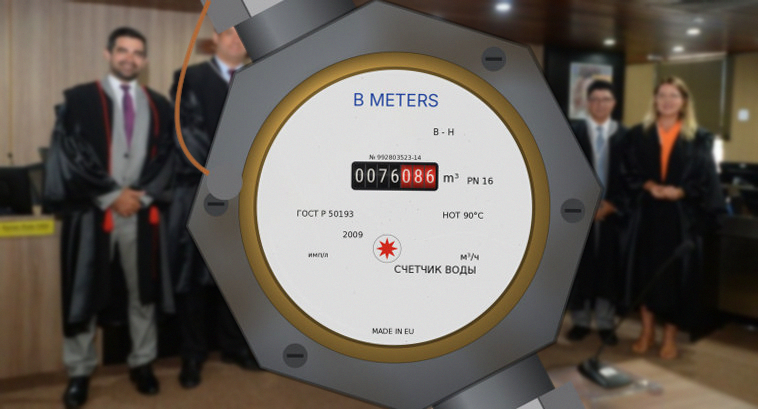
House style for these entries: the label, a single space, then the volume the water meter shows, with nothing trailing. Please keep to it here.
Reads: 76.086 m³
